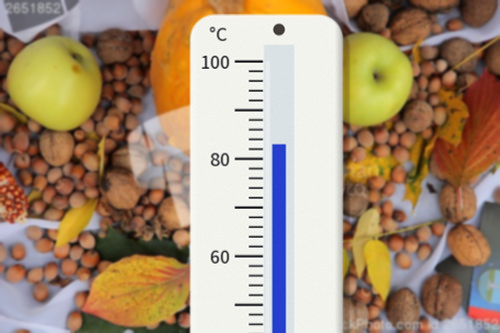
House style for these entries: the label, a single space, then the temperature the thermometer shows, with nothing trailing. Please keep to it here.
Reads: 83 °C
